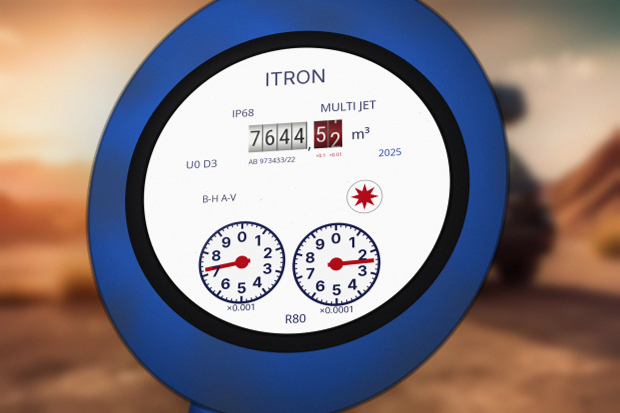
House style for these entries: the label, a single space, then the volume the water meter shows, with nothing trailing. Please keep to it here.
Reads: 7644.5172 m³
